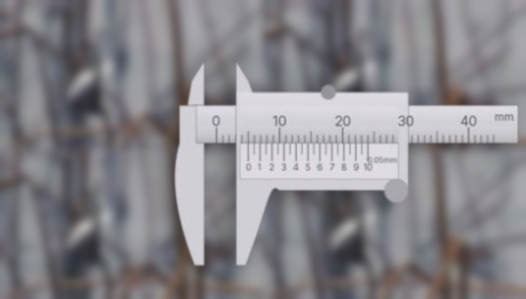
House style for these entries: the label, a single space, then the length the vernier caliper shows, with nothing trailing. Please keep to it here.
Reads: 5.0 mm
